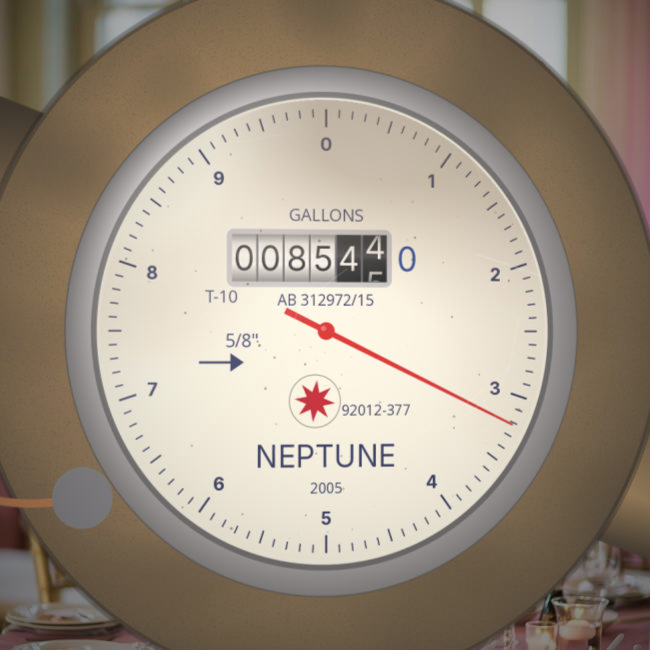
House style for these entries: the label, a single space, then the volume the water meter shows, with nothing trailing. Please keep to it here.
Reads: 85443.2 gal
